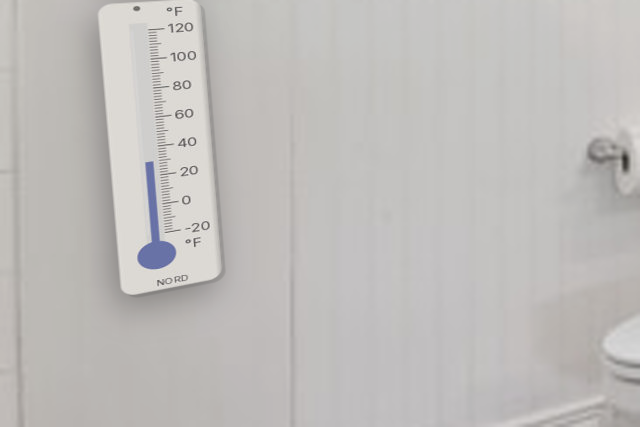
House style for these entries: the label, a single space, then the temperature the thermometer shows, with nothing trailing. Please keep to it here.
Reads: 30 °F
